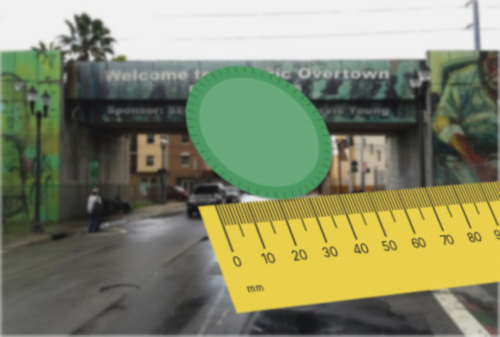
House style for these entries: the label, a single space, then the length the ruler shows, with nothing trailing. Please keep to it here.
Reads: 45 mm
